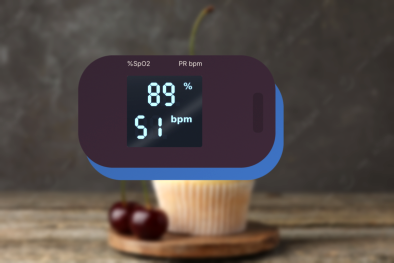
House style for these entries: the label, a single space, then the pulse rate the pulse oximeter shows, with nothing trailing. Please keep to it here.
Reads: 51 bpm
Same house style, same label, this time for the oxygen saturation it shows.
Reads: 89 %
